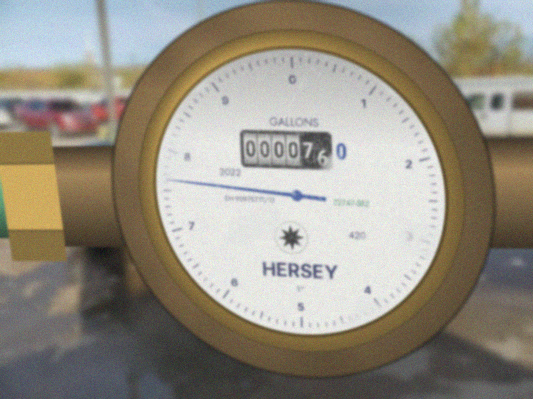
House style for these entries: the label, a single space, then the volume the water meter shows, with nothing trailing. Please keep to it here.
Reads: 757.6 gal
